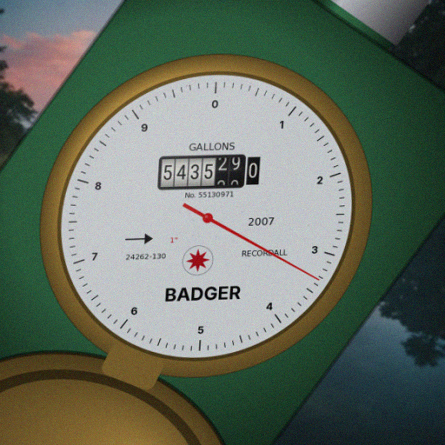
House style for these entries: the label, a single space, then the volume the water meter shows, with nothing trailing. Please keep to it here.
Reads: 5435293.3 gal
